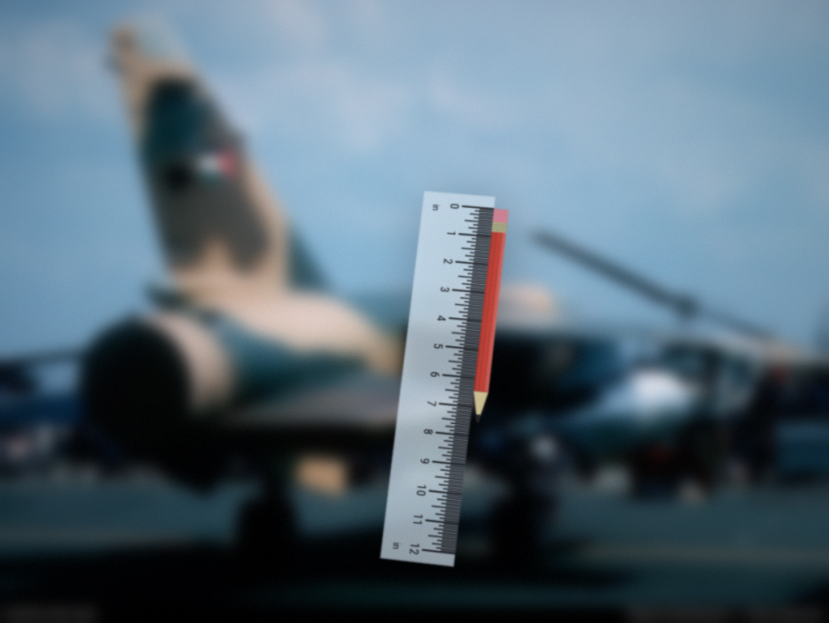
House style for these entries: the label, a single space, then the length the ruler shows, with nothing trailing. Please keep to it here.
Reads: 7.5 in
